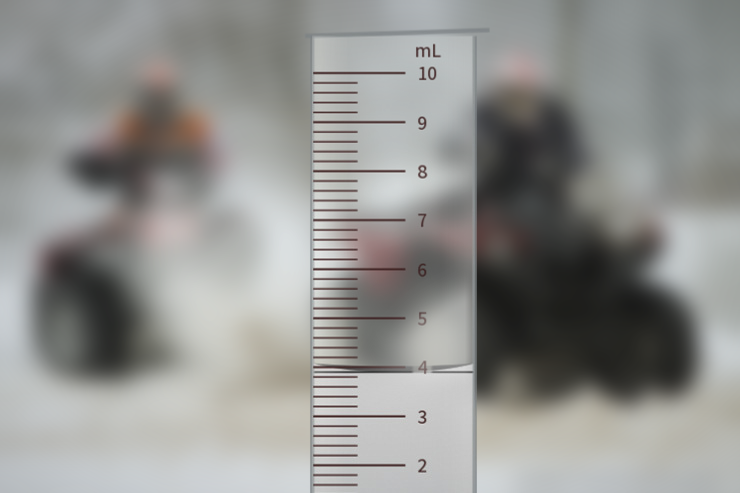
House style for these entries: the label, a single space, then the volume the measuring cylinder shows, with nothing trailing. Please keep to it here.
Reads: 3.9 mL
